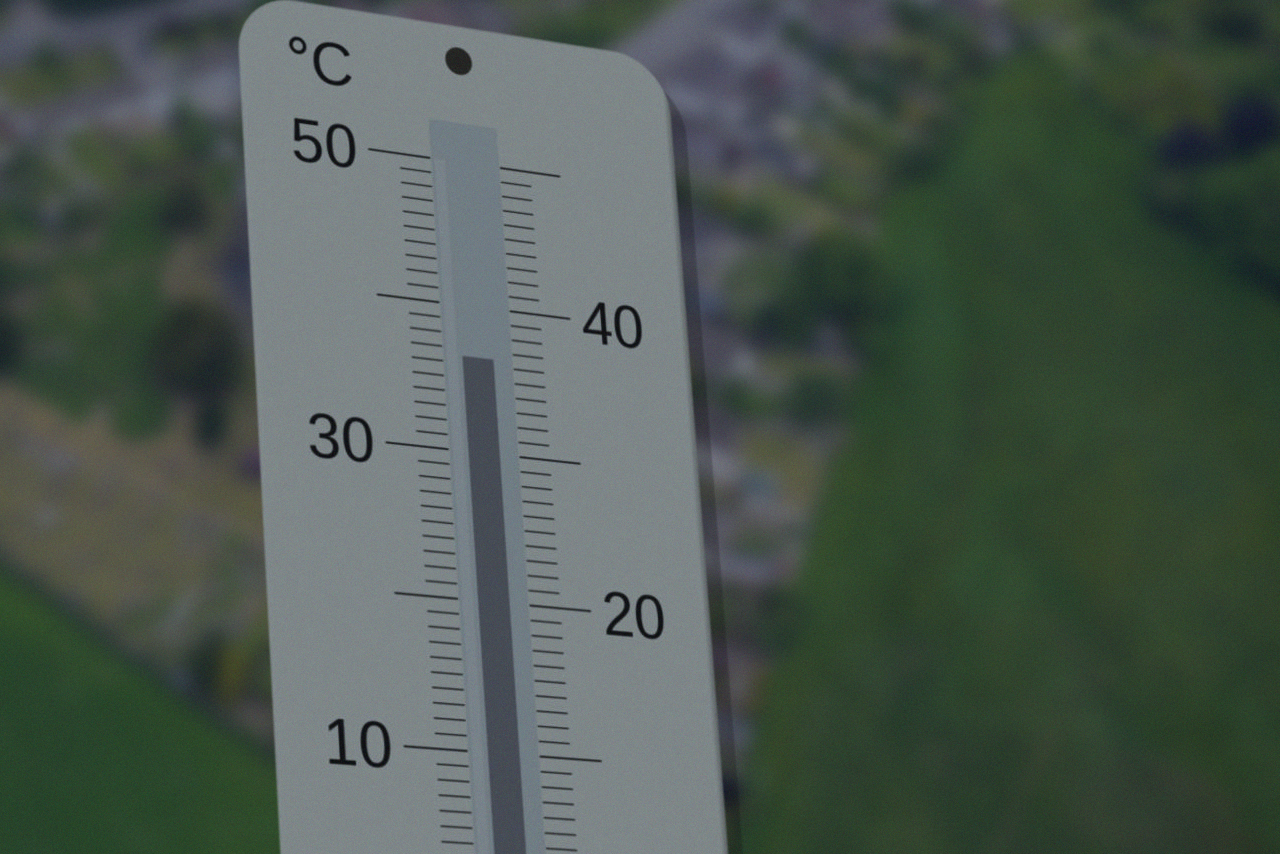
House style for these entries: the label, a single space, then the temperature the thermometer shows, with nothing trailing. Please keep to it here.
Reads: 36.5 °C
